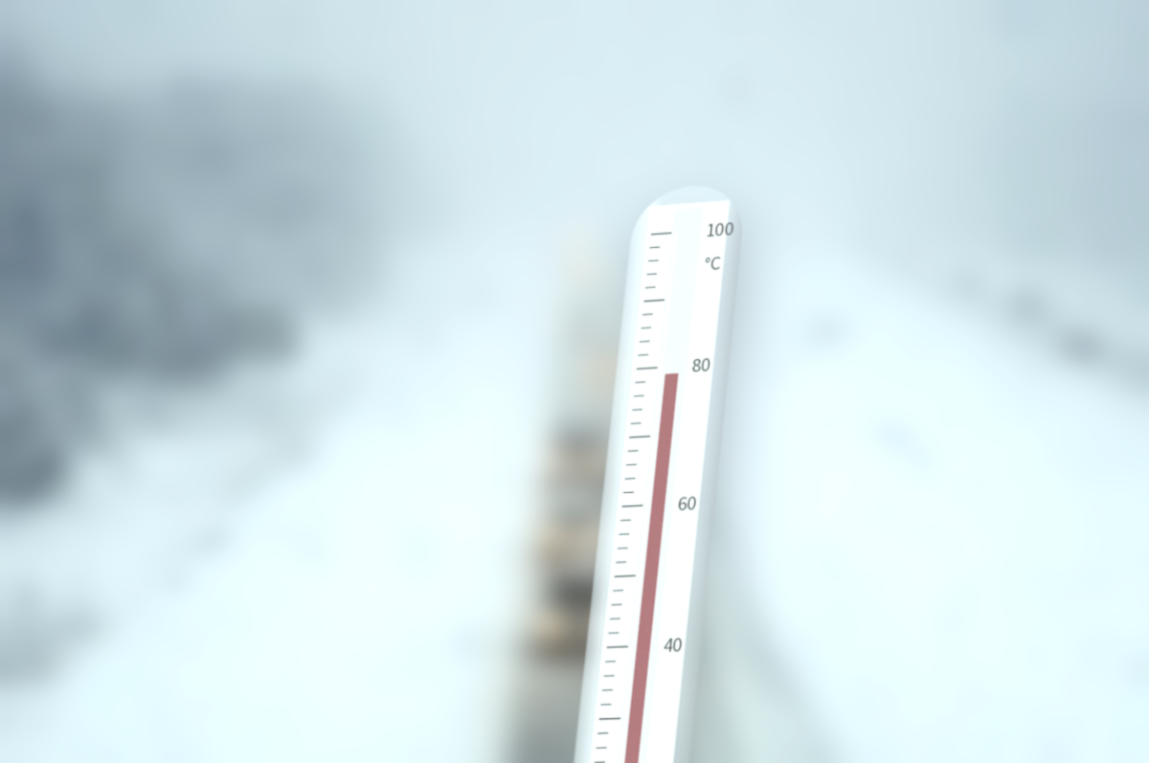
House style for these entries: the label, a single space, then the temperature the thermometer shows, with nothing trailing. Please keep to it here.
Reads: 79 °C
